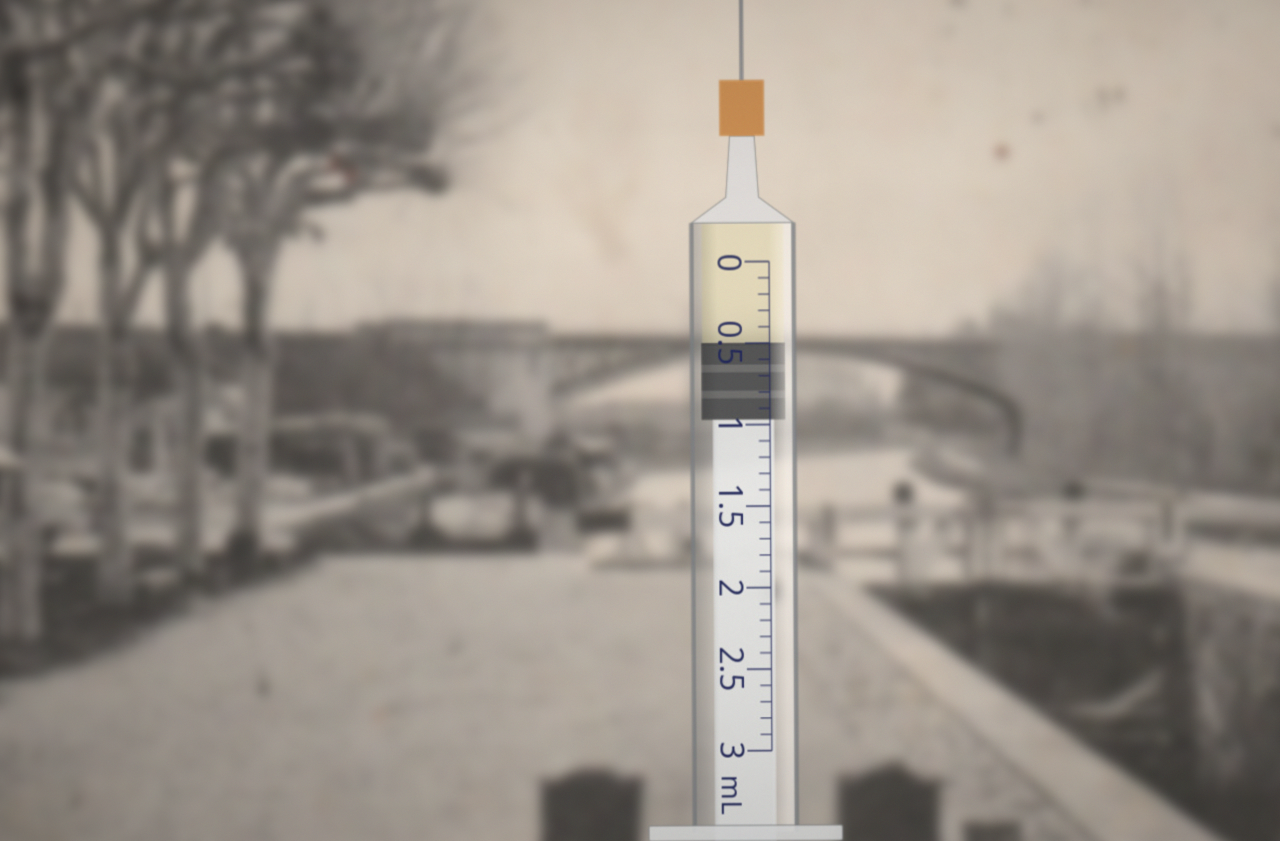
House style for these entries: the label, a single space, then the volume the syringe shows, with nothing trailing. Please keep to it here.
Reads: 0.5 mL
